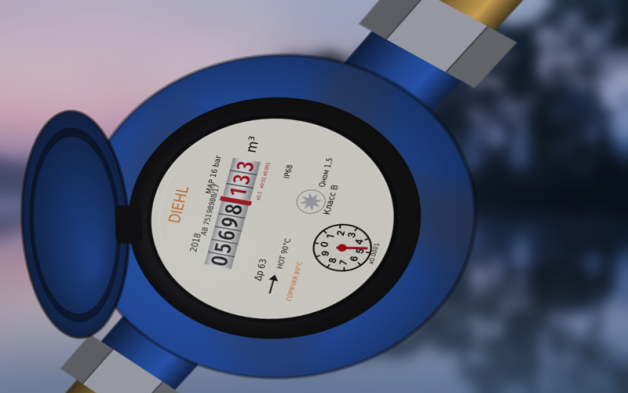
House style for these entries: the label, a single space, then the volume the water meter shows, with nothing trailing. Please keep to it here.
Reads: 5698.1334 m³
